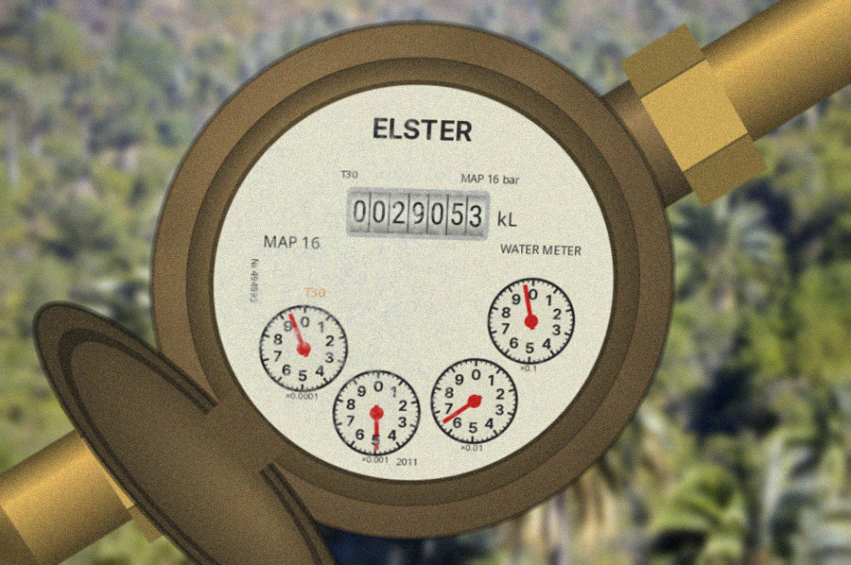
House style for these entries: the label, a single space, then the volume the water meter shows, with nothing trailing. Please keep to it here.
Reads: 29052.9649 kL
